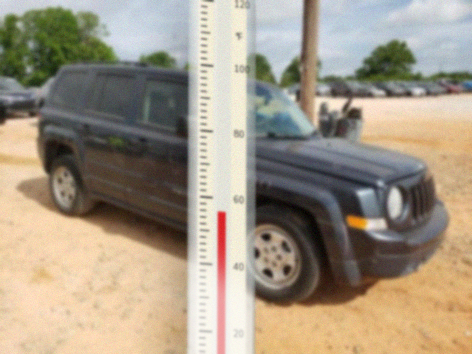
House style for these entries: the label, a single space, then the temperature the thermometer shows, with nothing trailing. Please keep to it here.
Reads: 56 °F
